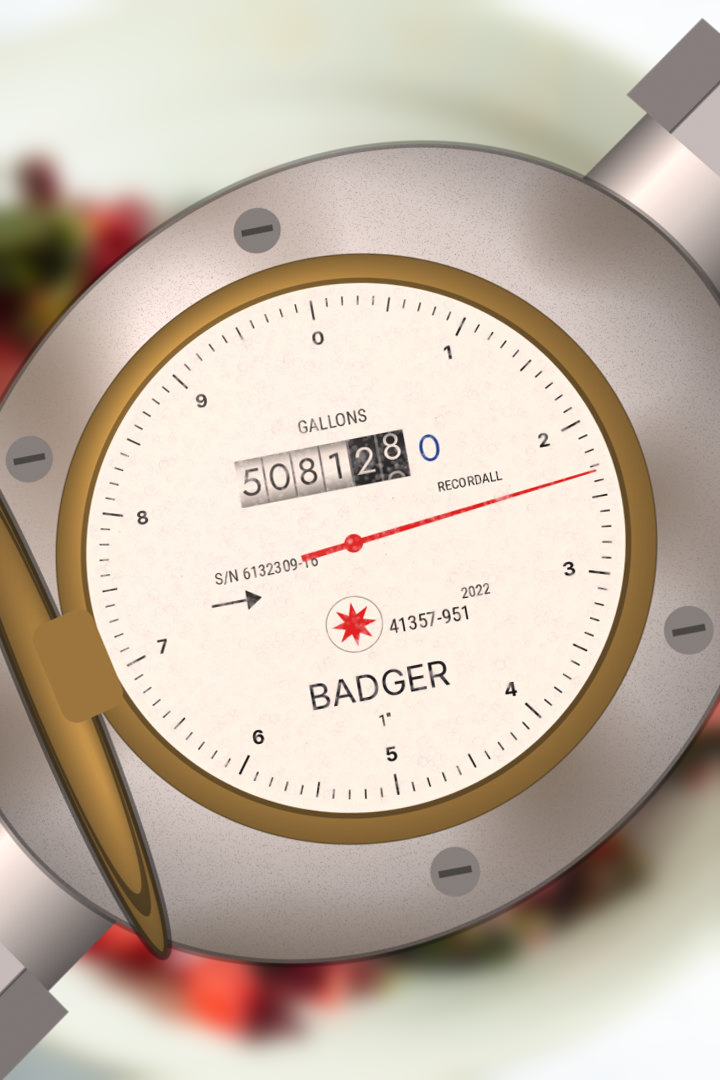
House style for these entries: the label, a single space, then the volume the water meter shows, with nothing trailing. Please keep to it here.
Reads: 5081282.3 gal
